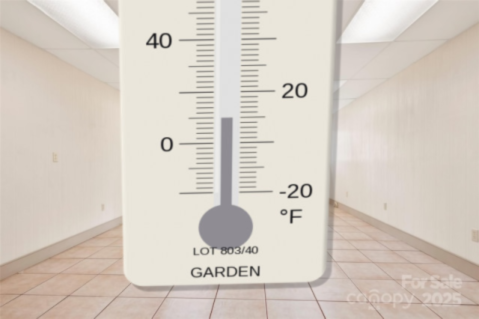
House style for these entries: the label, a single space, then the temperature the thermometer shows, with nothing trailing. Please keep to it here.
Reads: 10 °F
